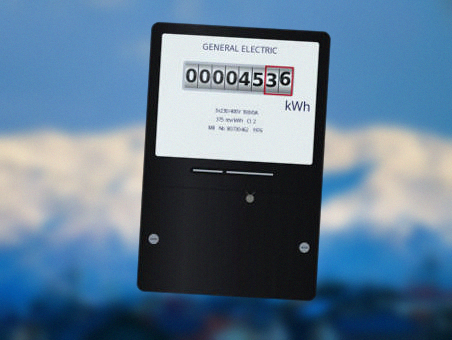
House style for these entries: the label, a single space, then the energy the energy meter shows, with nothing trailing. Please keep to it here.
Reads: 45.36 kWh
